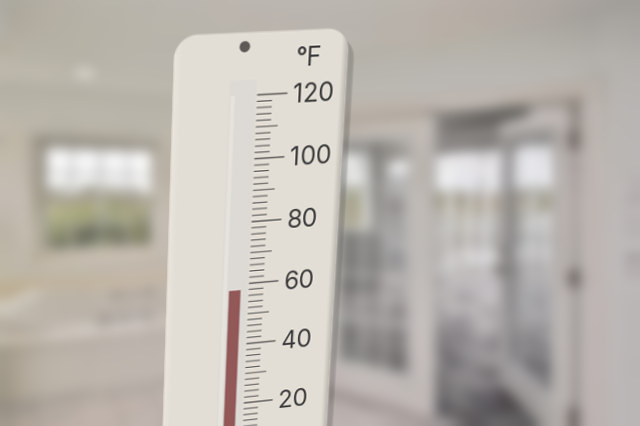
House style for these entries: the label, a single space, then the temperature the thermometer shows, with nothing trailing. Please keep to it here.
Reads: 58 °F
